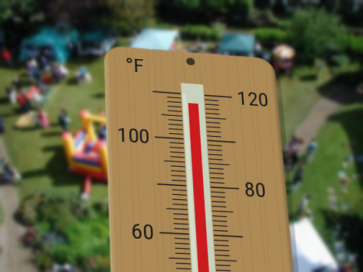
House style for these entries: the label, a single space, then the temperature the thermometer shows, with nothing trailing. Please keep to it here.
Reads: 116 °F
